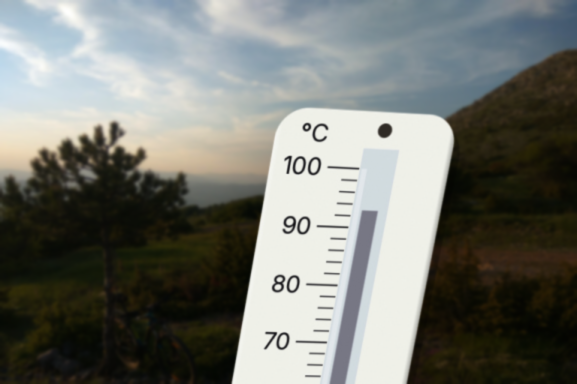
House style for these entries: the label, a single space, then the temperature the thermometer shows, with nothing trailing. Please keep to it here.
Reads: 93 °C
